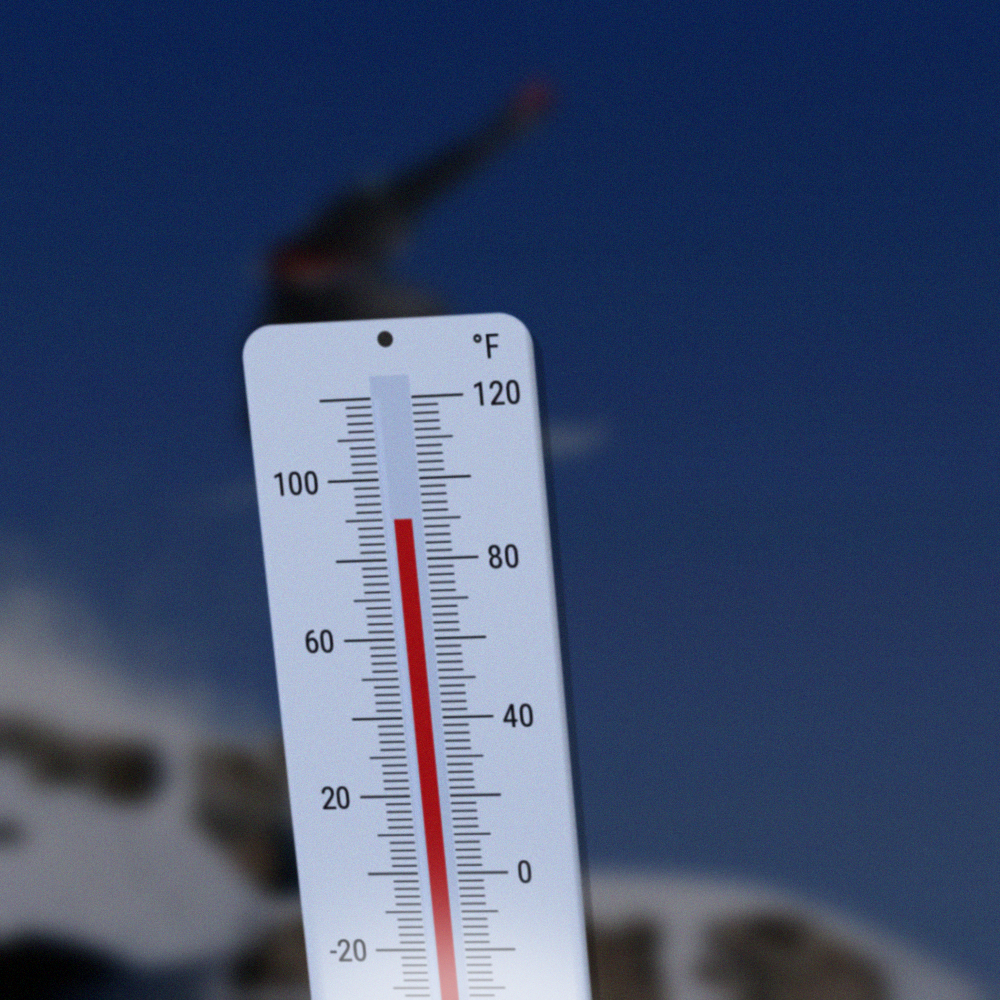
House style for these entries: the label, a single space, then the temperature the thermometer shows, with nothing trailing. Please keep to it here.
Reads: 90 °F
